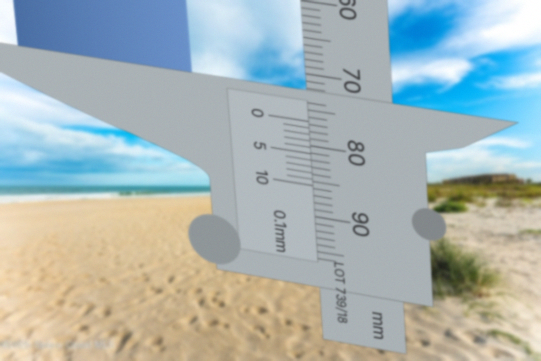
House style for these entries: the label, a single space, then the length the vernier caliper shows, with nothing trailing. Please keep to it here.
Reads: 76.6 mm
